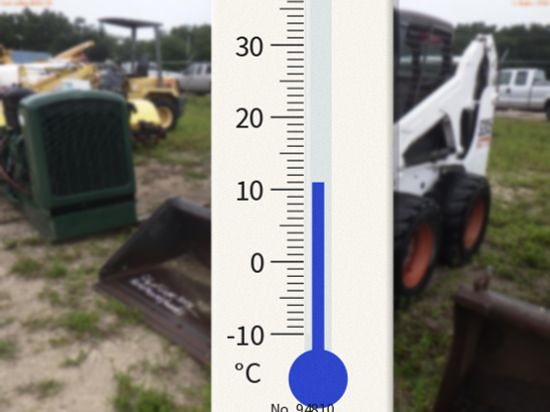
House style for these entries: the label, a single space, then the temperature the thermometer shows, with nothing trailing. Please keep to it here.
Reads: 11 °C
